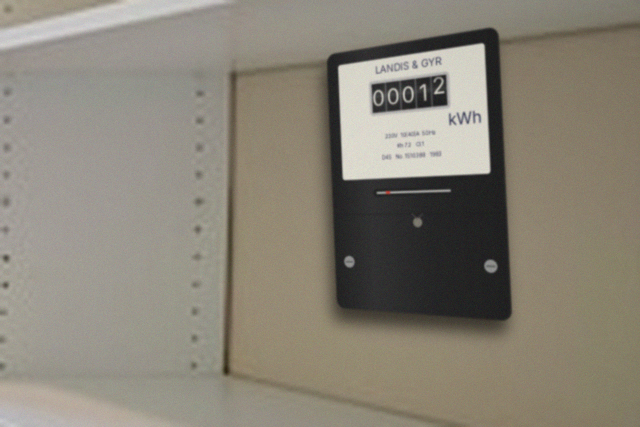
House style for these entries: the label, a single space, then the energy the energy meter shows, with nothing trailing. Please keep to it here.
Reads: 12 kWh
